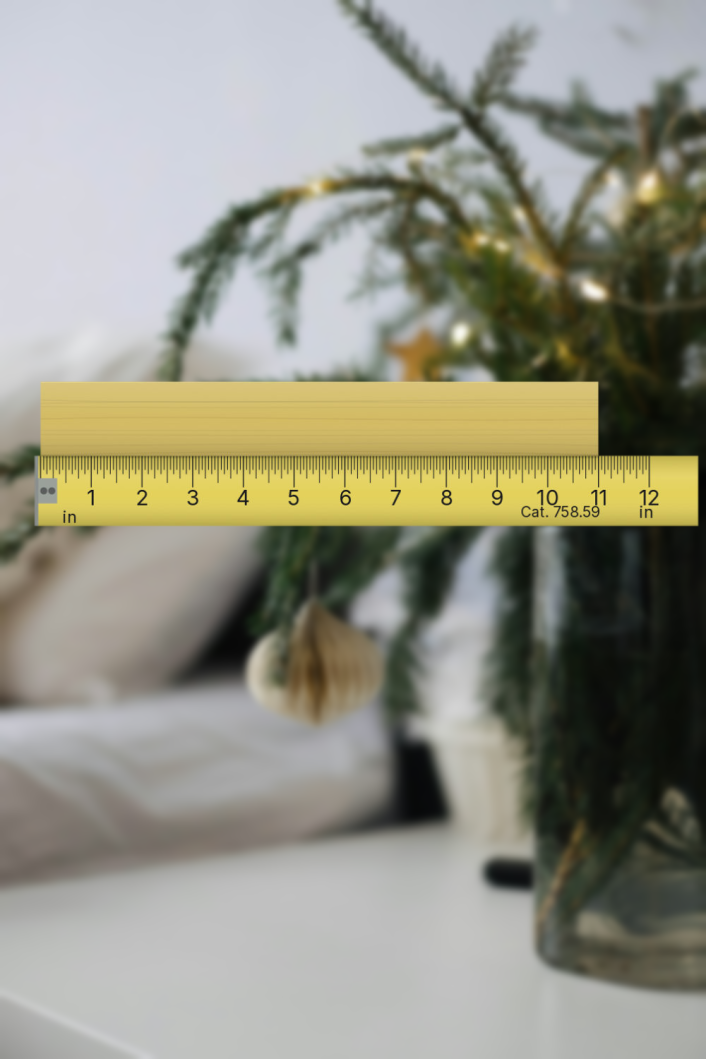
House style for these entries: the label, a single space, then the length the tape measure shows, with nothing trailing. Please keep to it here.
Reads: 11 in
